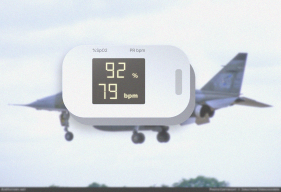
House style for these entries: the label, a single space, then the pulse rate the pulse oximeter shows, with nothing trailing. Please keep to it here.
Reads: 79 bpm
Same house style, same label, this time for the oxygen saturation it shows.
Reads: 92 %
